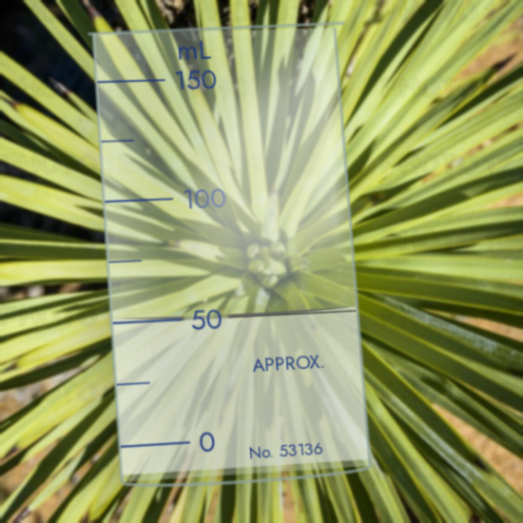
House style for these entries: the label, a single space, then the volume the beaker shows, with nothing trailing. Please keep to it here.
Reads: 50 mL
